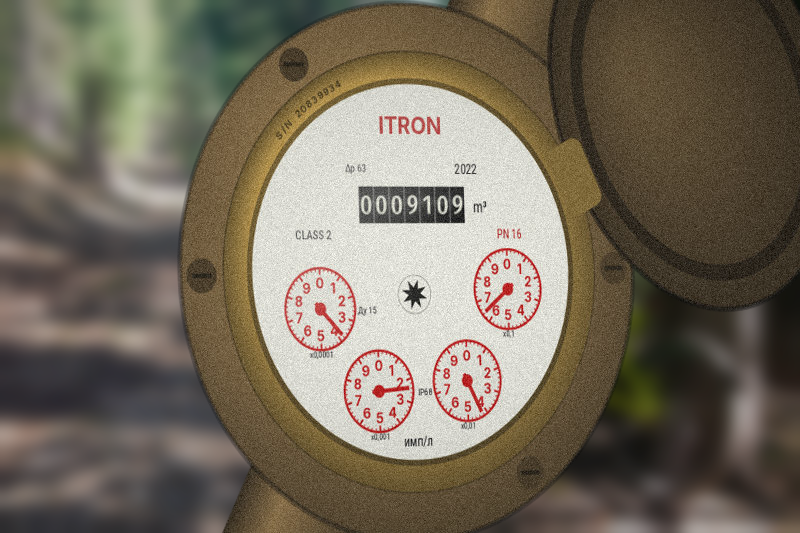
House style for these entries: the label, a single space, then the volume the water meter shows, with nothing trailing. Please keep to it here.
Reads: 9109.6423 m³
